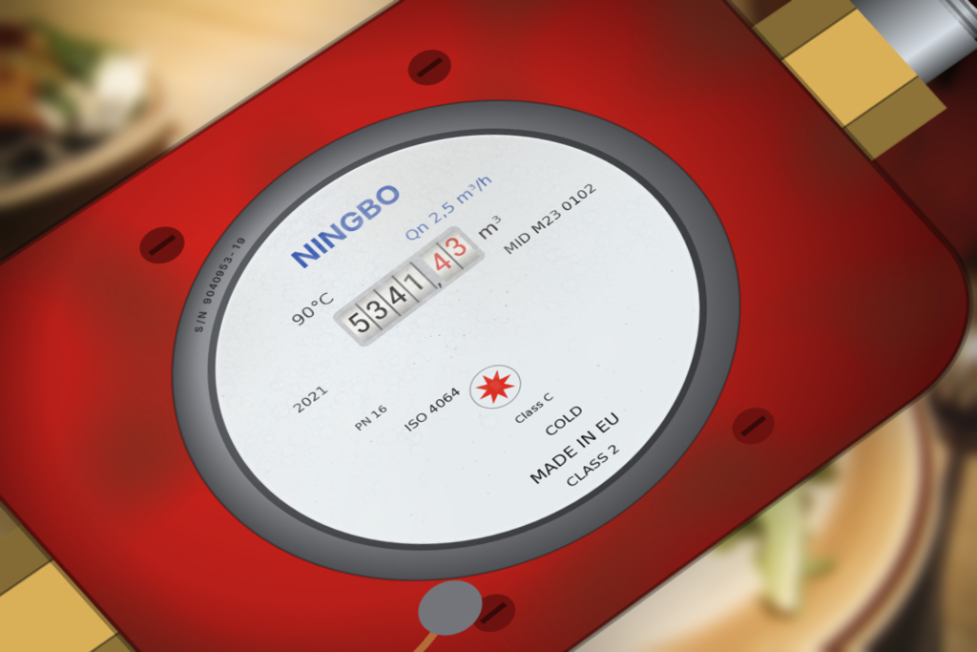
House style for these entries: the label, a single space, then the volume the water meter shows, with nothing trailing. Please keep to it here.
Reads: 5341.43 m³
